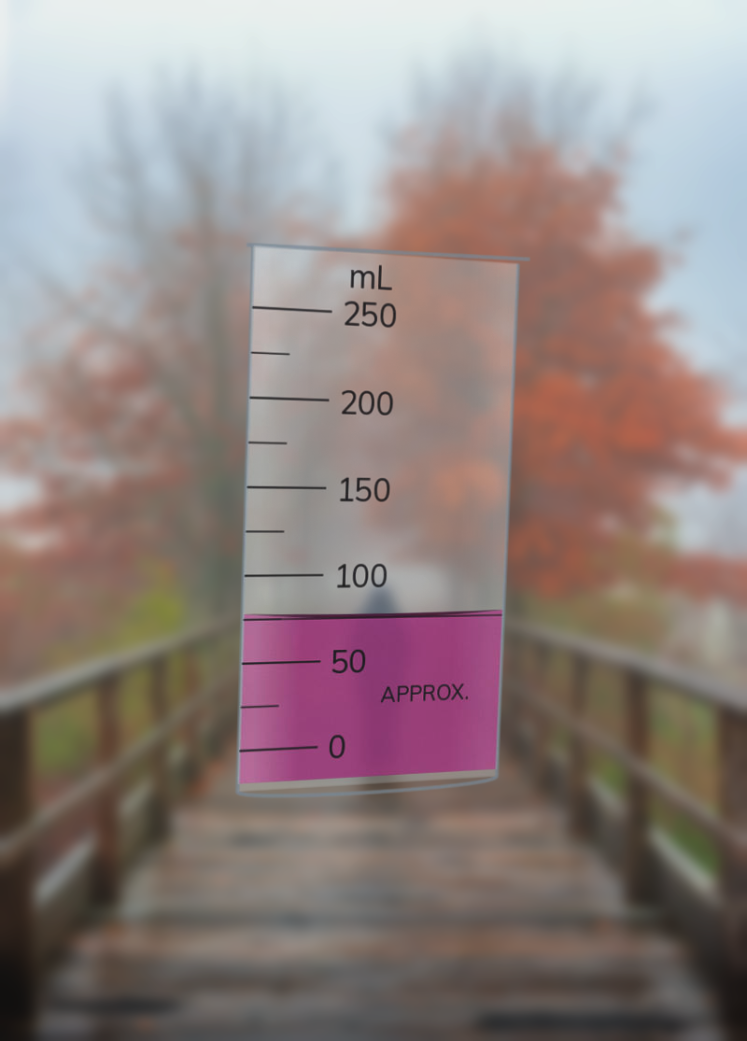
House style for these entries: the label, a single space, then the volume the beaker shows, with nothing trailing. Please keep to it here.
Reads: 75 mL
